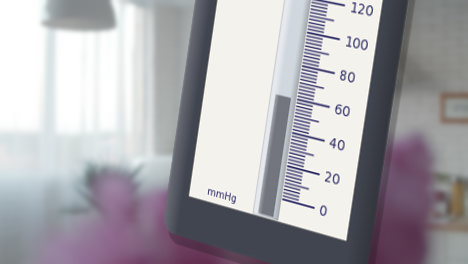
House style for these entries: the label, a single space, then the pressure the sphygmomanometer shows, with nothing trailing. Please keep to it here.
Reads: 60 mmHg
